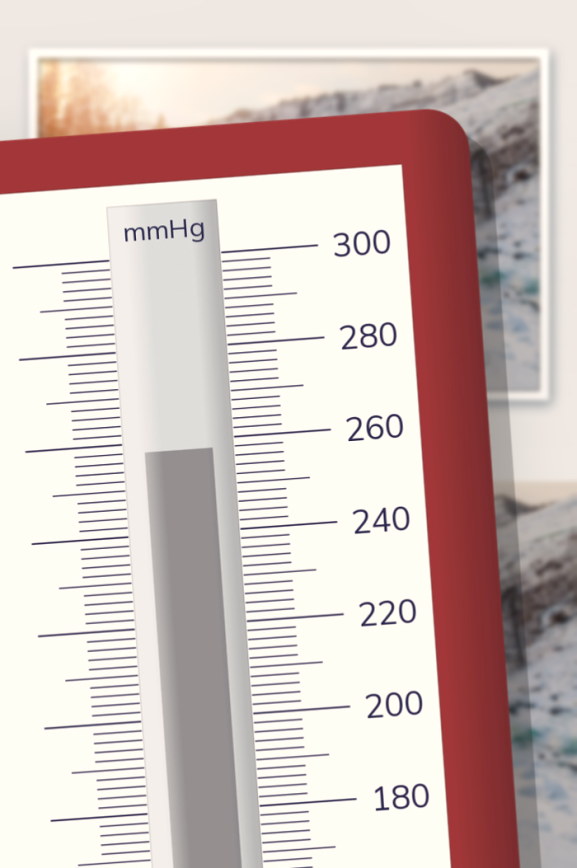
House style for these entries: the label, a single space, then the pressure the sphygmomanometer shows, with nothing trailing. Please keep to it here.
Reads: 258 mmHg
